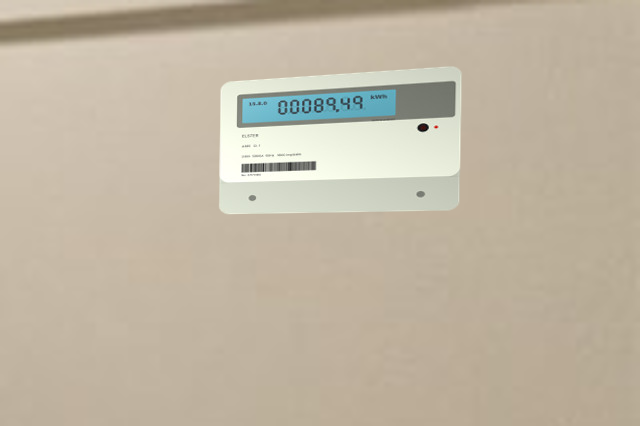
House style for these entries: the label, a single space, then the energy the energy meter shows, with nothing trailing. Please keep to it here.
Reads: 89.49 kWh
